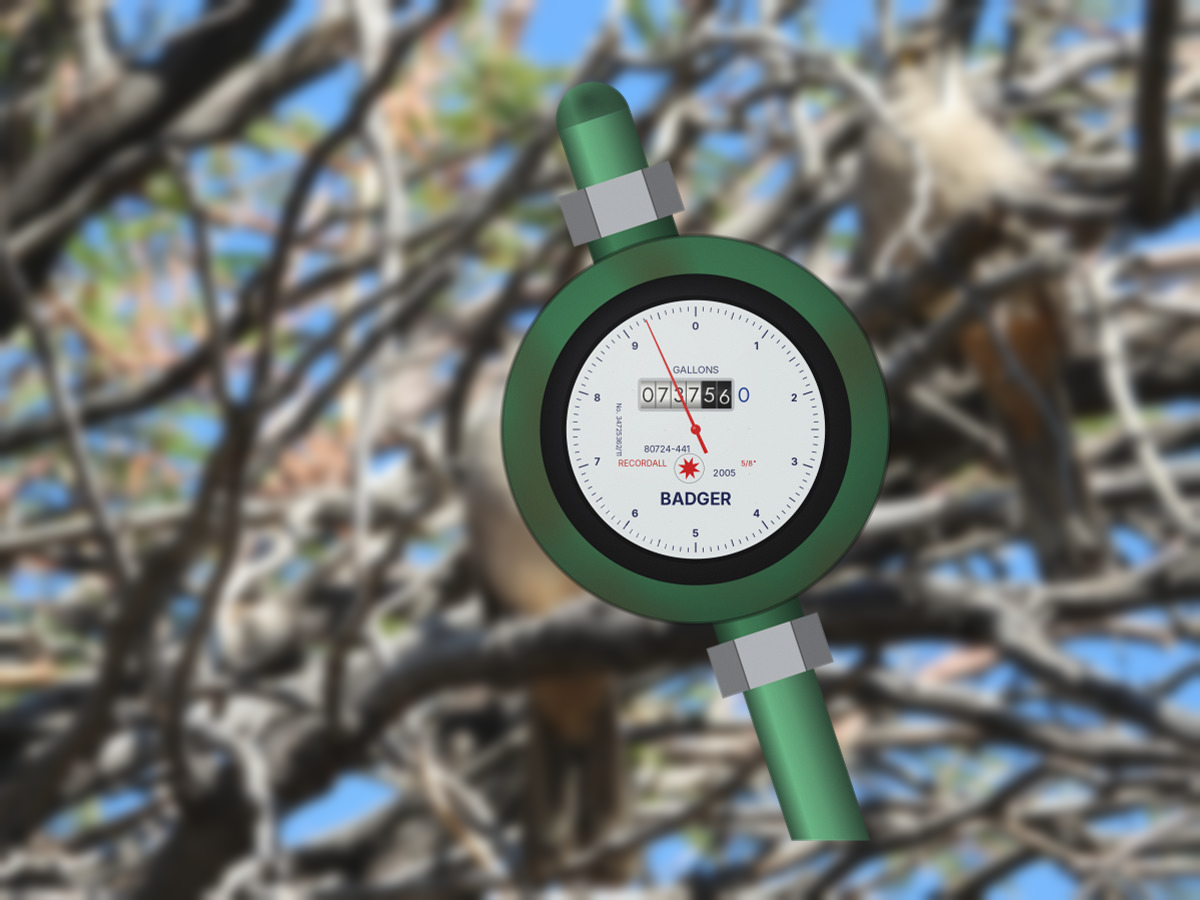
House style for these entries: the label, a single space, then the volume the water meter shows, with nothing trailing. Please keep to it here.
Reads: 737559.3 gal
